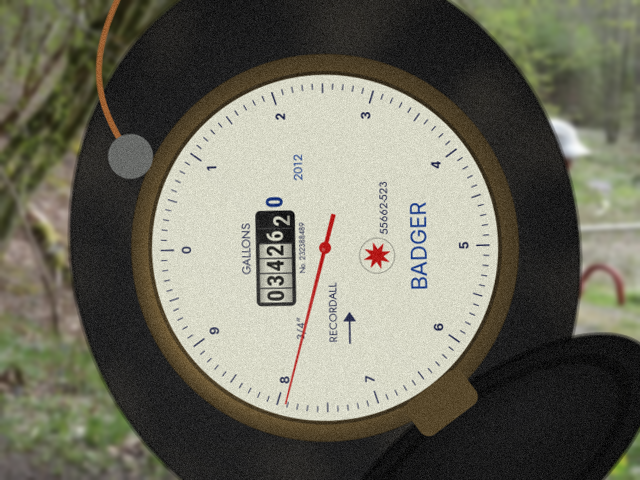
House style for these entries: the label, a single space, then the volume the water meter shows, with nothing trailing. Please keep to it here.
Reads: 342617.9 gal
